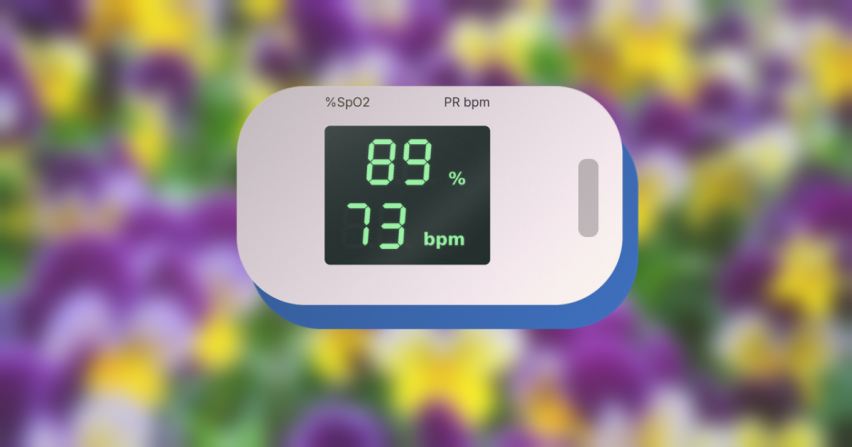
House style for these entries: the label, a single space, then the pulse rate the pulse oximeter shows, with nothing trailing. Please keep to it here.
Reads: 73 bpm
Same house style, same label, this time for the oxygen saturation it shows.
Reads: 89 %
